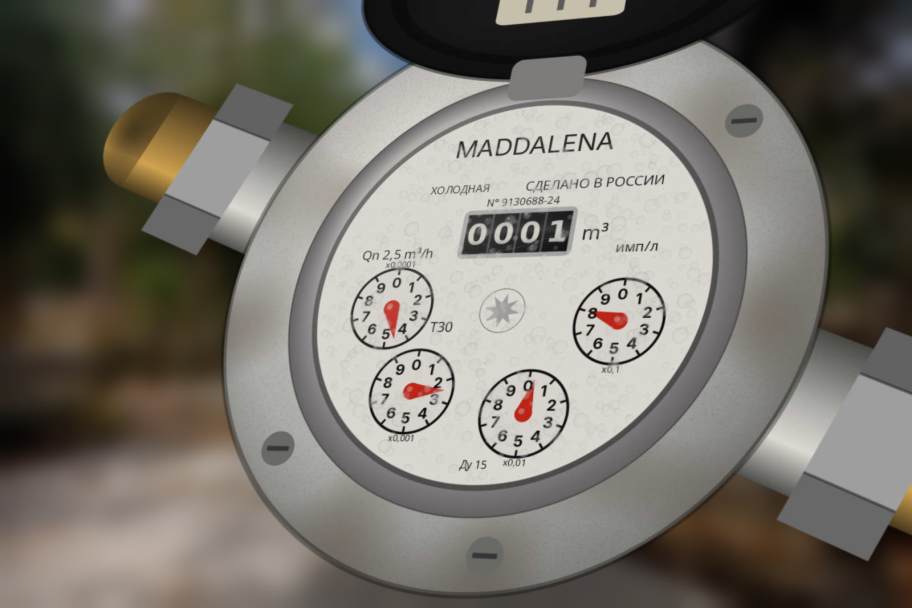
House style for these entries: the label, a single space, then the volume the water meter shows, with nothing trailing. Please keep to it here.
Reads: 1.8024 m³
